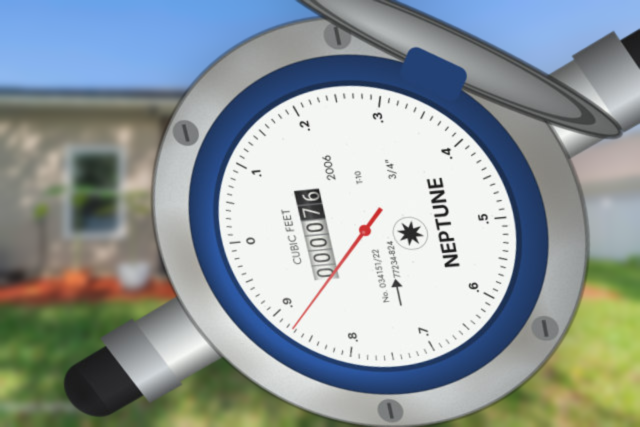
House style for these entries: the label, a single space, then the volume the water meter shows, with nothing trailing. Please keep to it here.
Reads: 75.87 ft³
